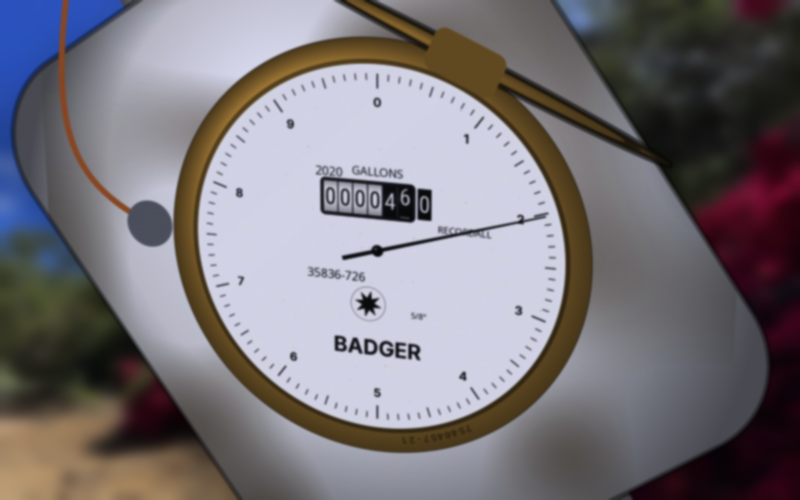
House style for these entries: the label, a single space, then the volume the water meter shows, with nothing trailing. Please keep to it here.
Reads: 462.0 gal
